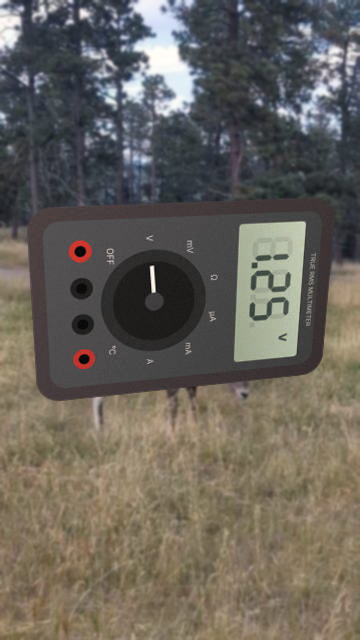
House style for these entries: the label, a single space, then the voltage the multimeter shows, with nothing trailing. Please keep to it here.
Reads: 1.25 V
